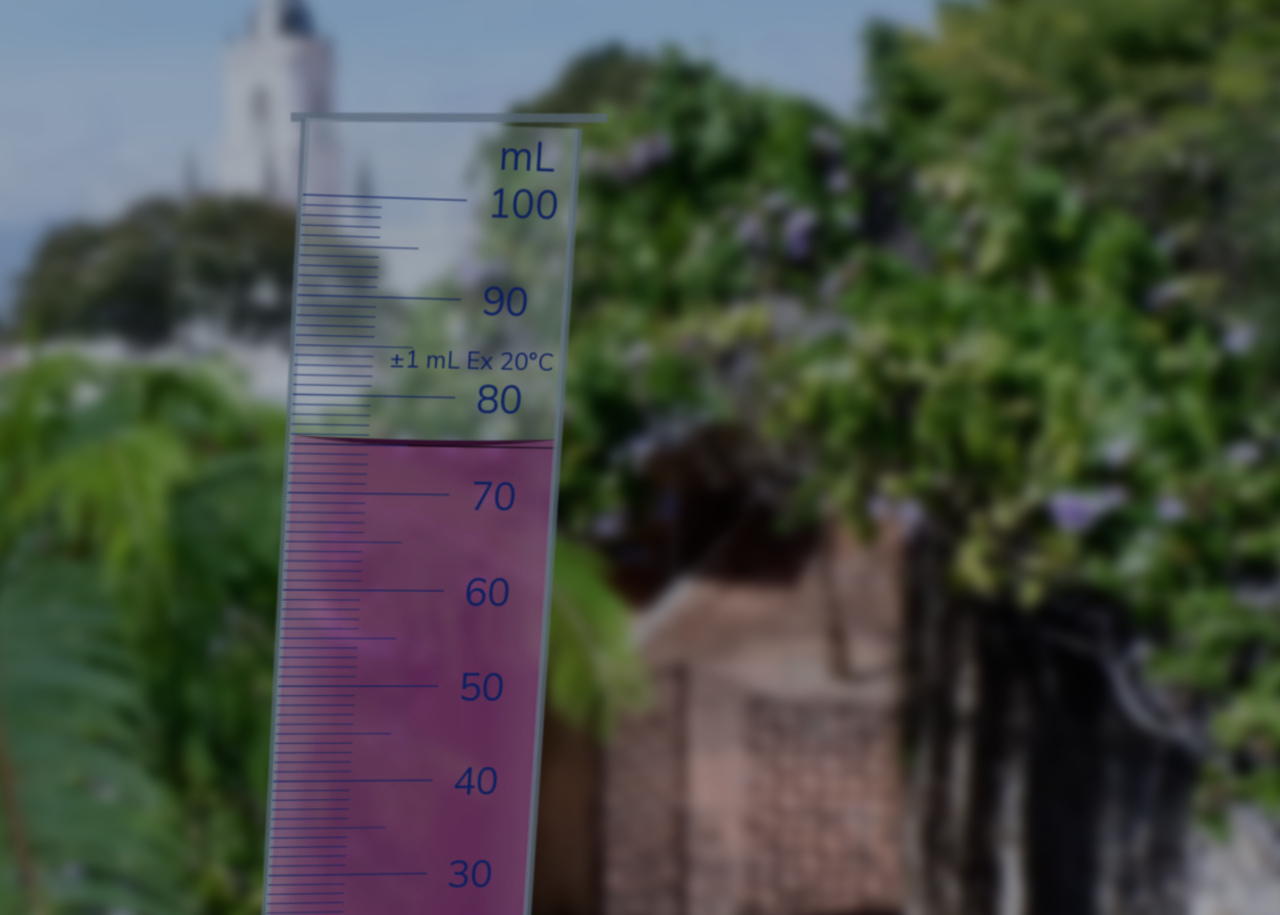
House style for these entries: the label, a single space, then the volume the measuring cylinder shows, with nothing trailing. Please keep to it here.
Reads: 75 mL
